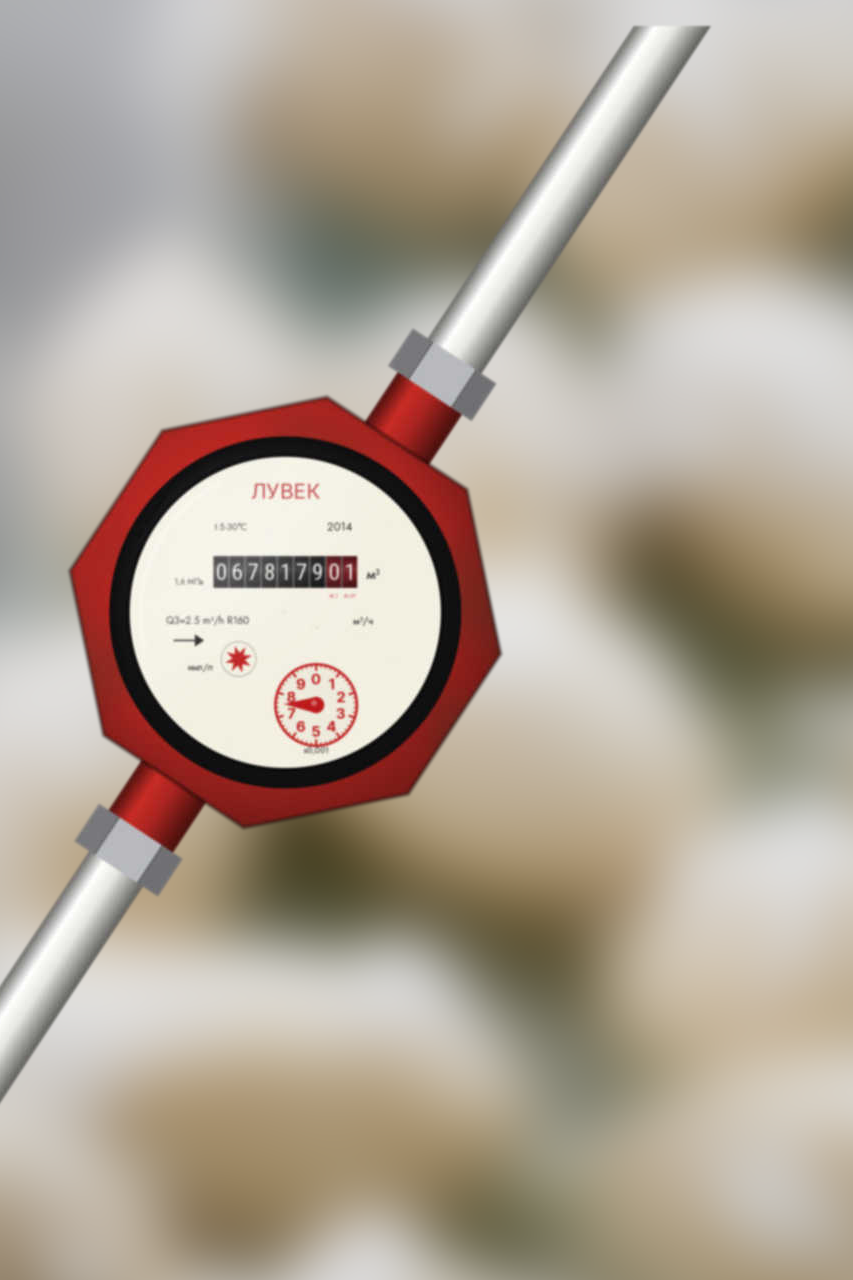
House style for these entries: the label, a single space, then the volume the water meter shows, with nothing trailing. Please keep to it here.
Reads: 678179.017 m³
